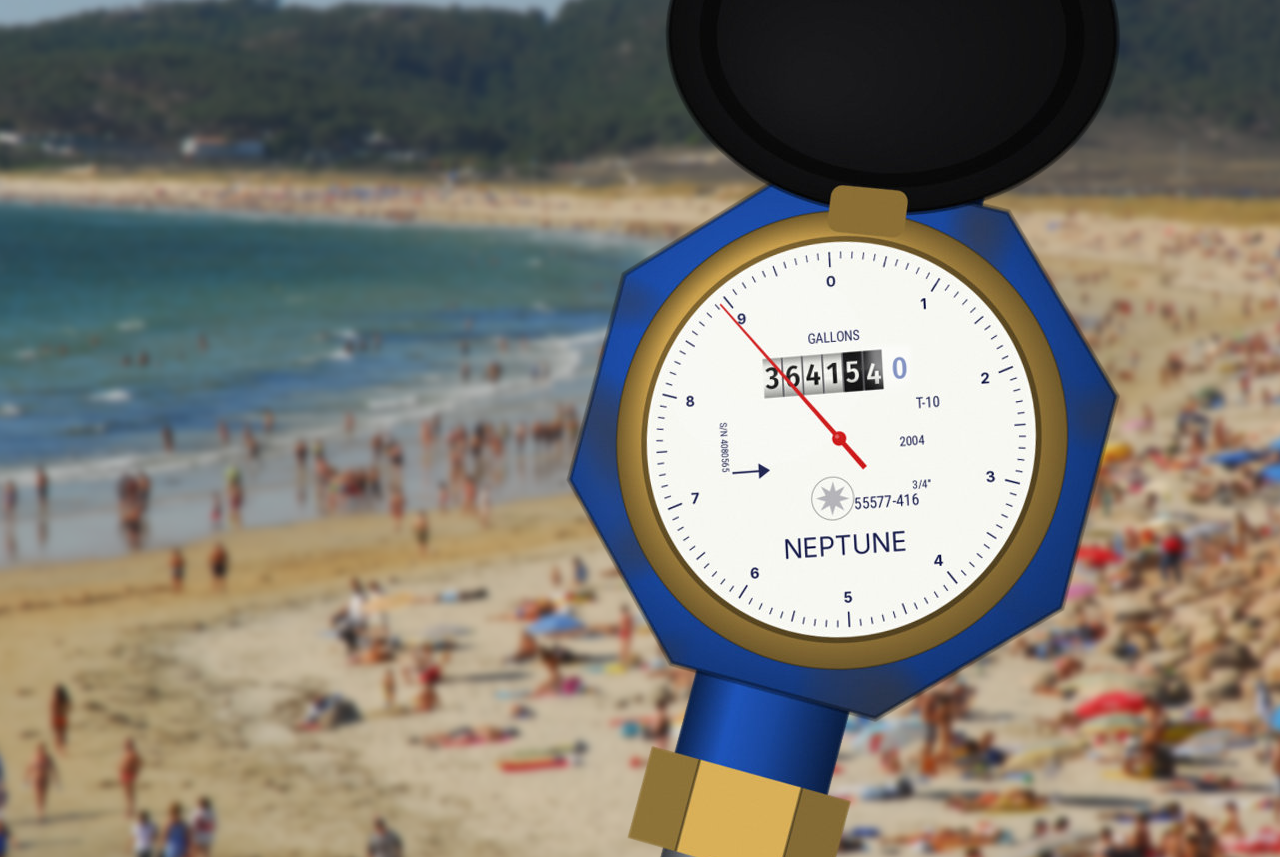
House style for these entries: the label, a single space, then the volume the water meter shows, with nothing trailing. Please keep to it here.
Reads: 3641538.9 gal
